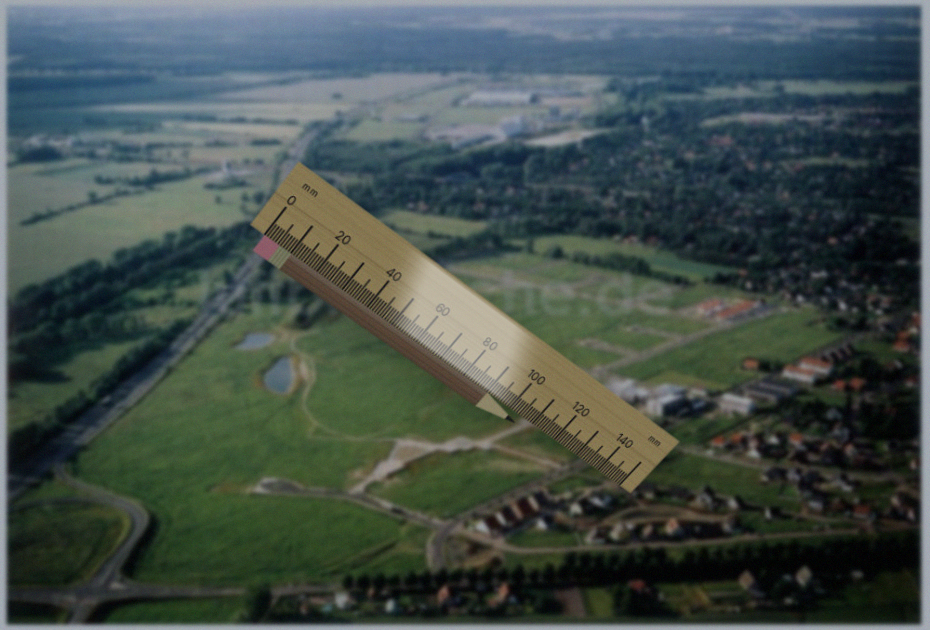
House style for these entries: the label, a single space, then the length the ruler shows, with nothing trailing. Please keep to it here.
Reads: 105 mm
